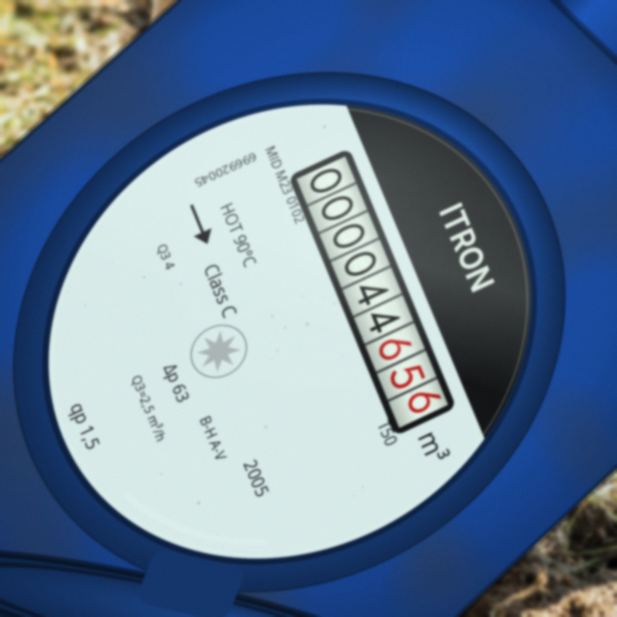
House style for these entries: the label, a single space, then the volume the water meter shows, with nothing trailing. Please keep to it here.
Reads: 44.656 m³
